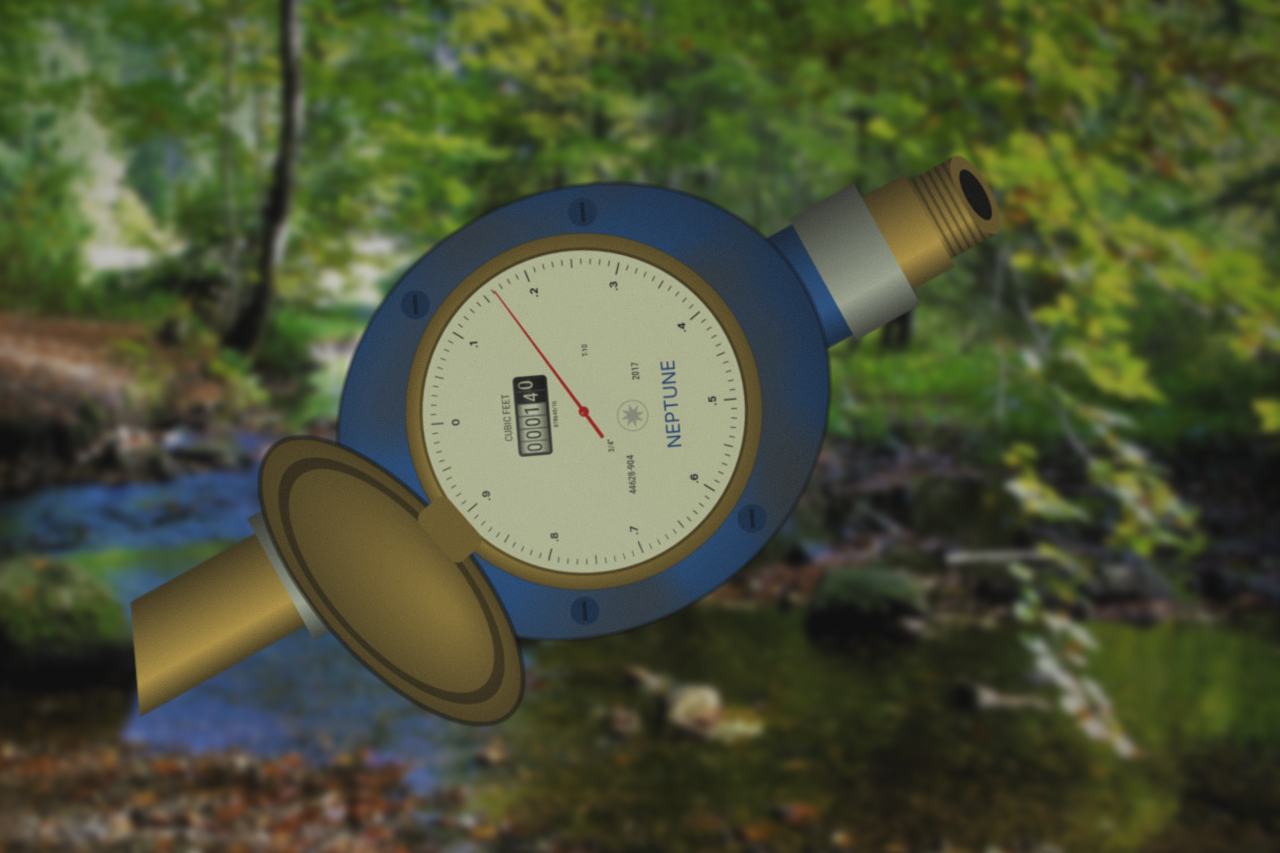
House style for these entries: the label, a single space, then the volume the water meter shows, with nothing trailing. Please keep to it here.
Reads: 140.16 ft³
